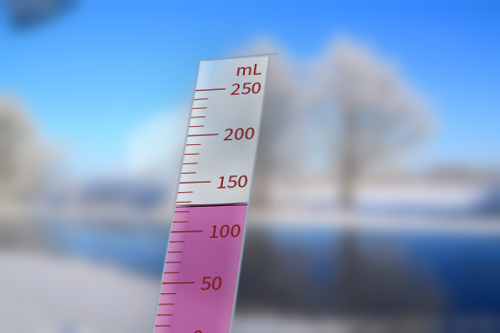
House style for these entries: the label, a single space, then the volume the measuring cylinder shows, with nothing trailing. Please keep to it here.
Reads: 125 mL
